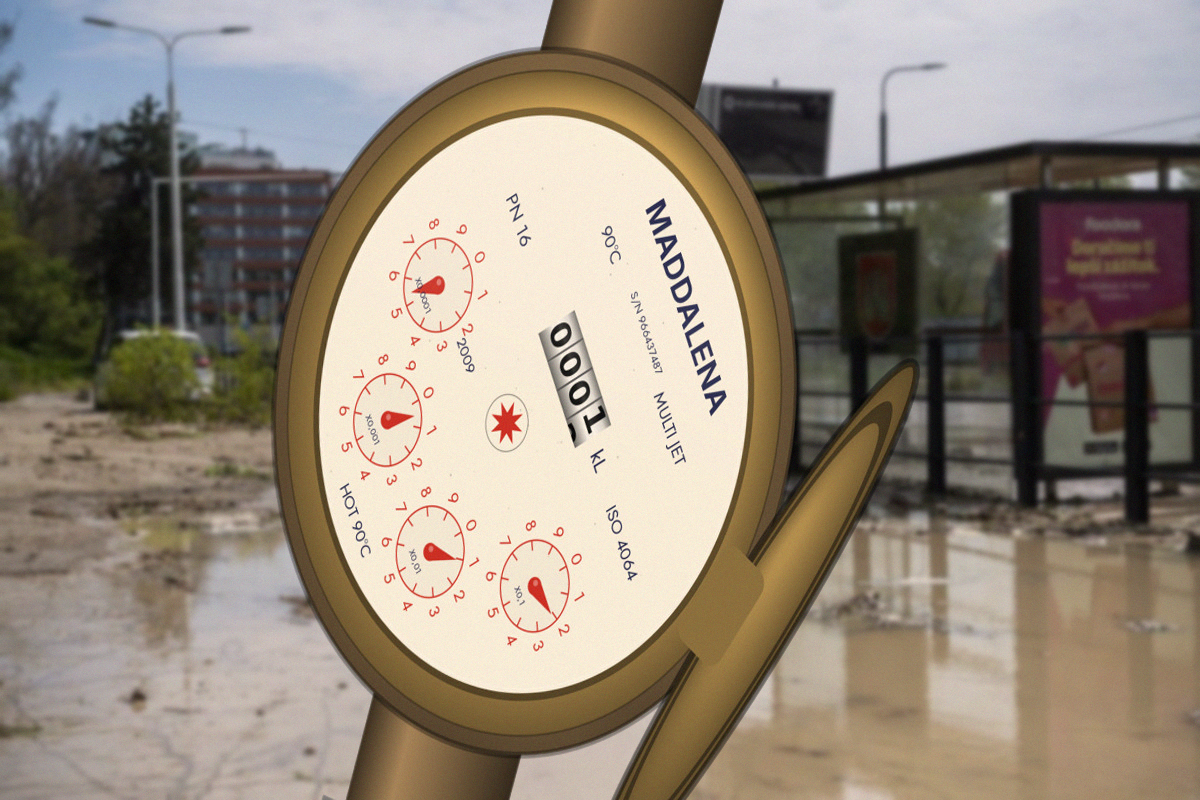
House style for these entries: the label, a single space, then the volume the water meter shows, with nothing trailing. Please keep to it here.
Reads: 1.2105 kL
